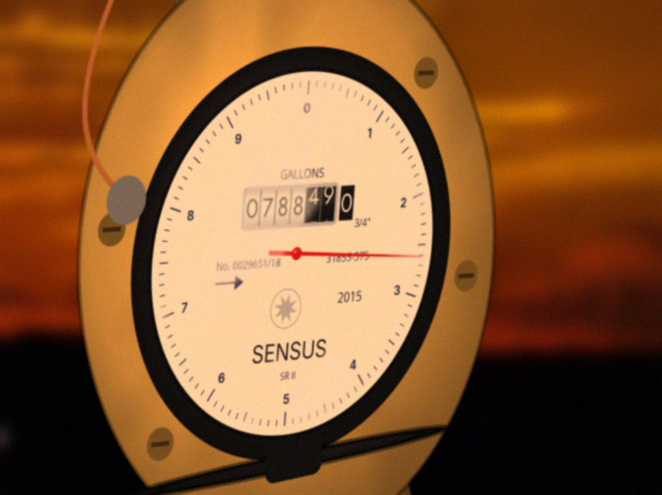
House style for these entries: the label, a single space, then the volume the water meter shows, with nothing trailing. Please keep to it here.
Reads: 788492.6 gal
